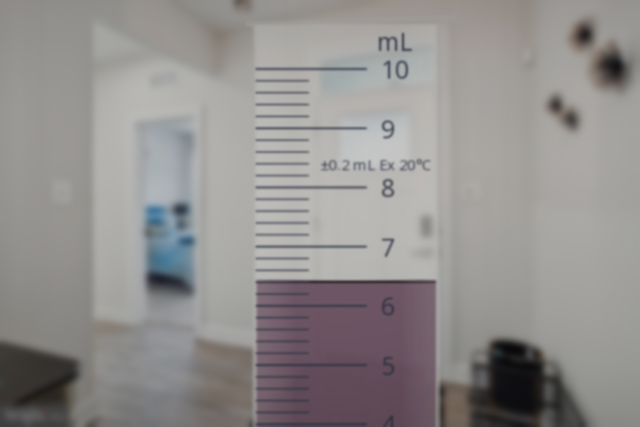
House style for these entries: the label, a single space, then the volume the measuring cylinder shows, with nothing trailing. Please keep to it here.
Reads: 6.4 mL
